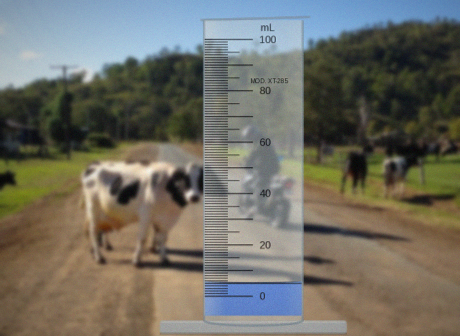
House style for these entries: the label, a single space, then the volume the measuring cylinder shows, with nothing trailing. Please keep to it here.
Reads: 5 mL
